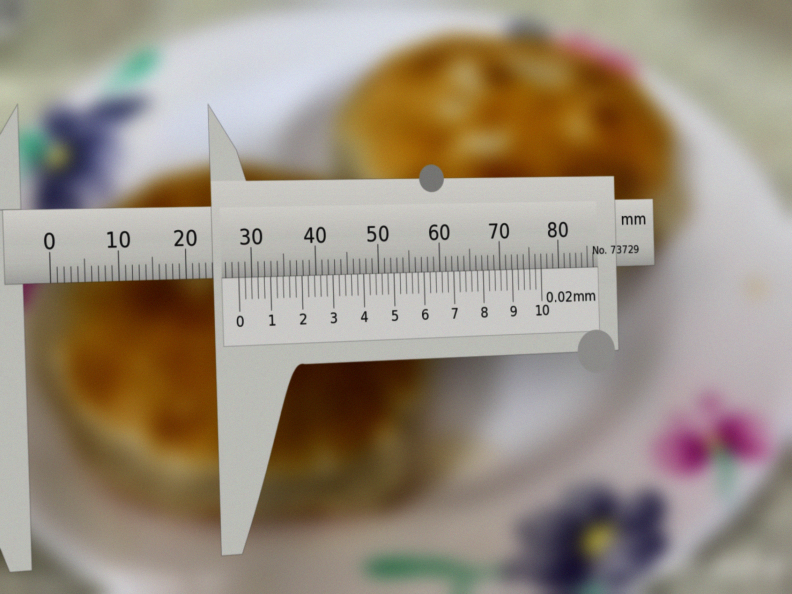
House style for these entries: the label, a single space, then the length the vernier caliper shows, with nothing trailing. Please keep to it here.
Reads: 28.0 mm
